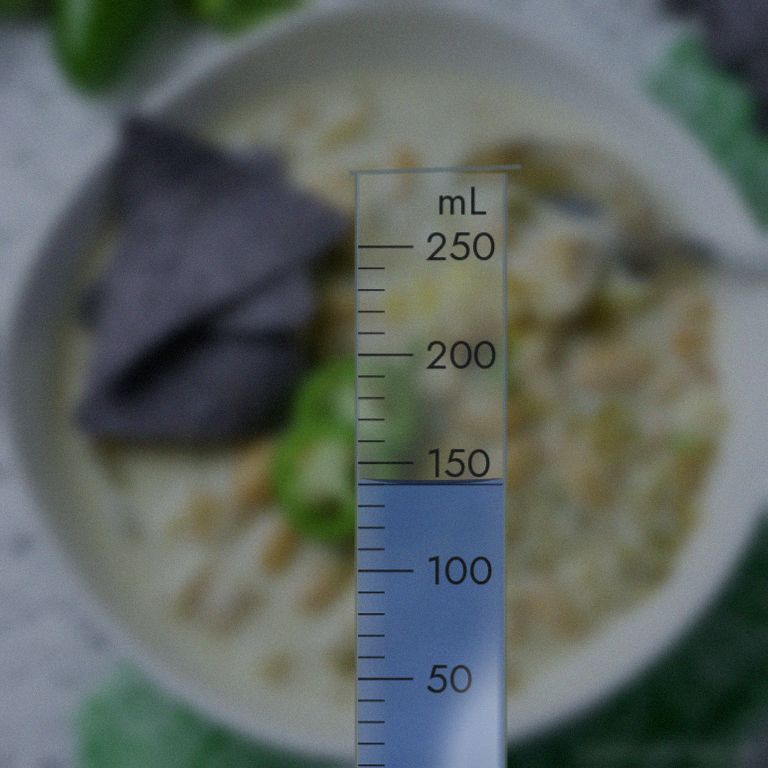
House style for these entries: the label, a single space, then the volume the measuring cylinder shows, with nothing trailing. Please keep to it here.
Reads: 140 mL
